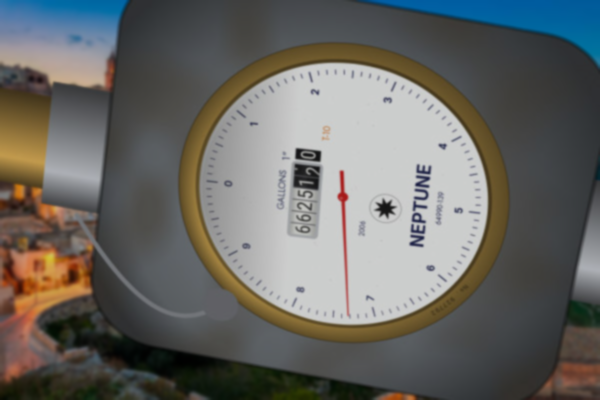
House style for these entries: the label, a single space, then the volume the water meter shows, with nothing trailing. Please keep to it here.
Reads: 6625117.3 gal
